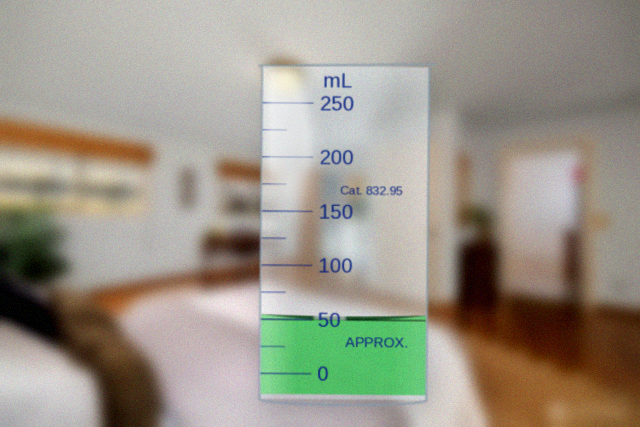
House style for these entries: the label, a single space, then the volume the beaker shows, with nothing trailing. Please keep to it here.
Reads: 50 mL
